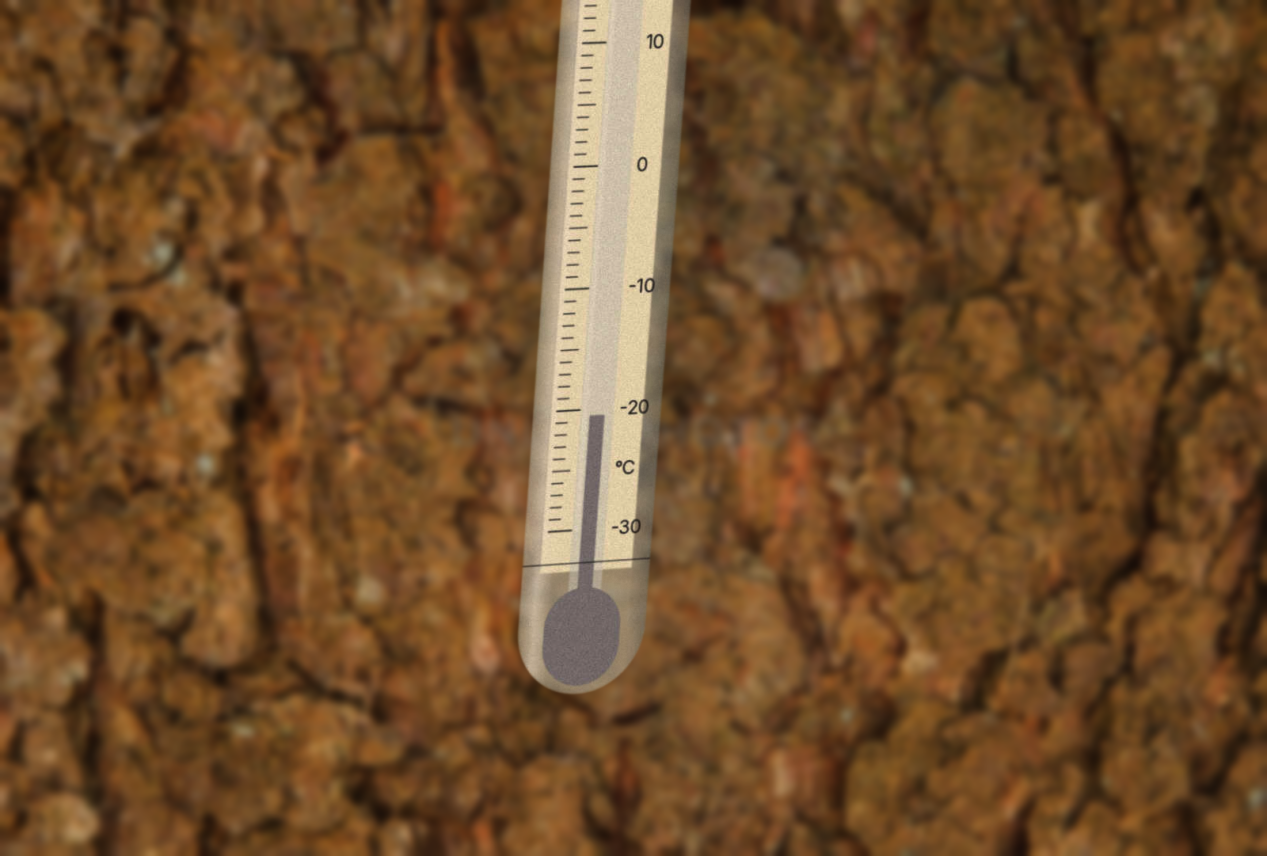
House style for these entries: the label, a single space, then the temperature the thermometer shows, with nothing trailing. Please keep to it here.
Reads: -20.5 °C
